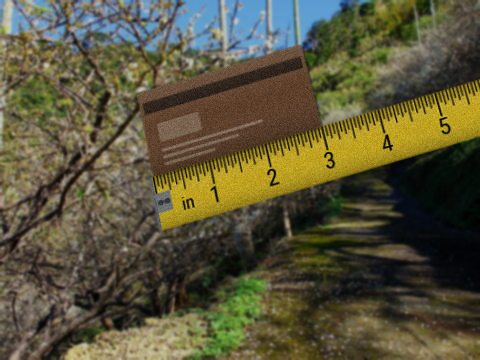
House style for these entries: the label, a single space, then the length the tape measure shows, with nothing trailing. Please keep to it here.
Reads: 3 in
